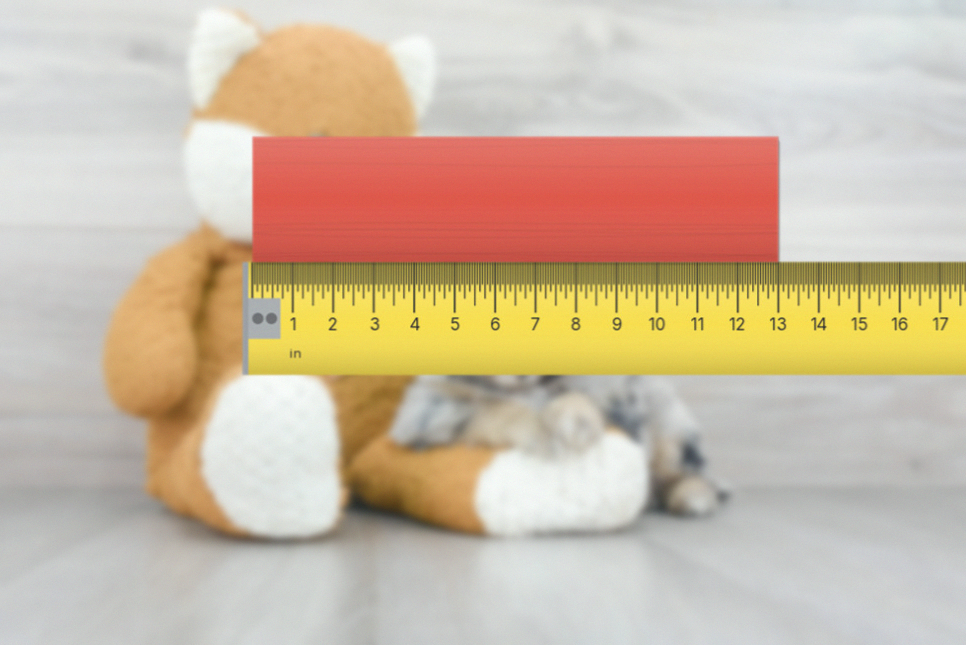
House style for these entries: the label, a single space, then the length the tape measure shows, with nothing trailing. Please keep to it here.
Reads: 13 in
